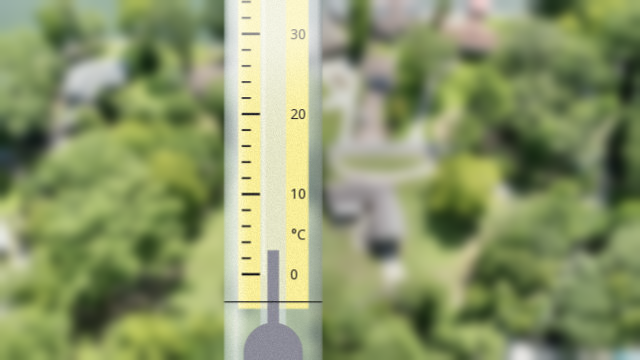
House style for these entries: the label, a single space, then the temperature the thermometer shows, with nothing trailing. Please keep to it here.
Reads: 3 °C
